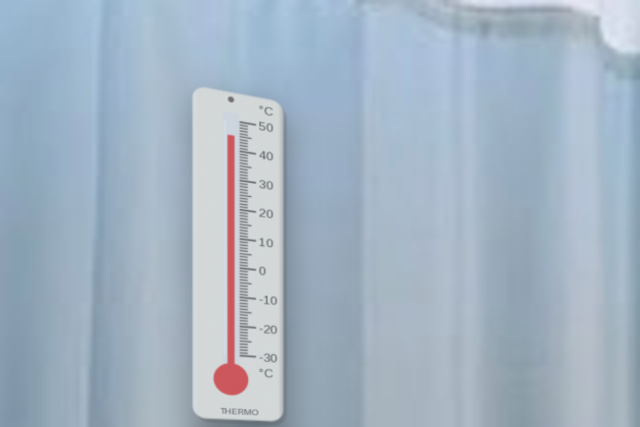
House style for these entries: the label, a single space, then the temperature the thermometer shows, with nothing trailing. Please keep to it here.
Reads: 45 °C
